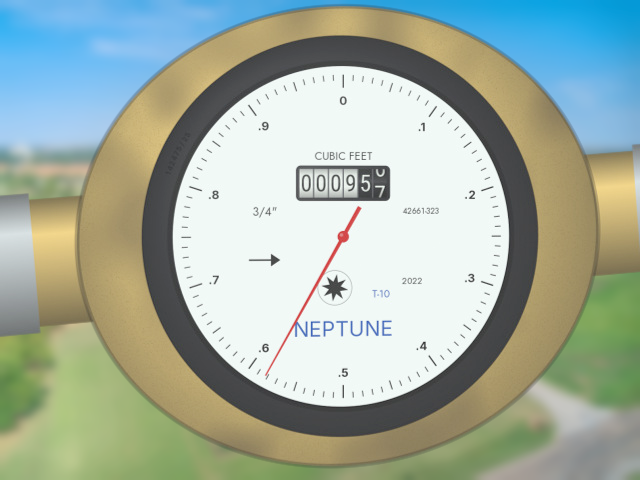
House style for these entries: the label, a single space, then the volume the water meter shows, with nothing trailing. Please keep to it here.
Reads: 956.58 ft³
